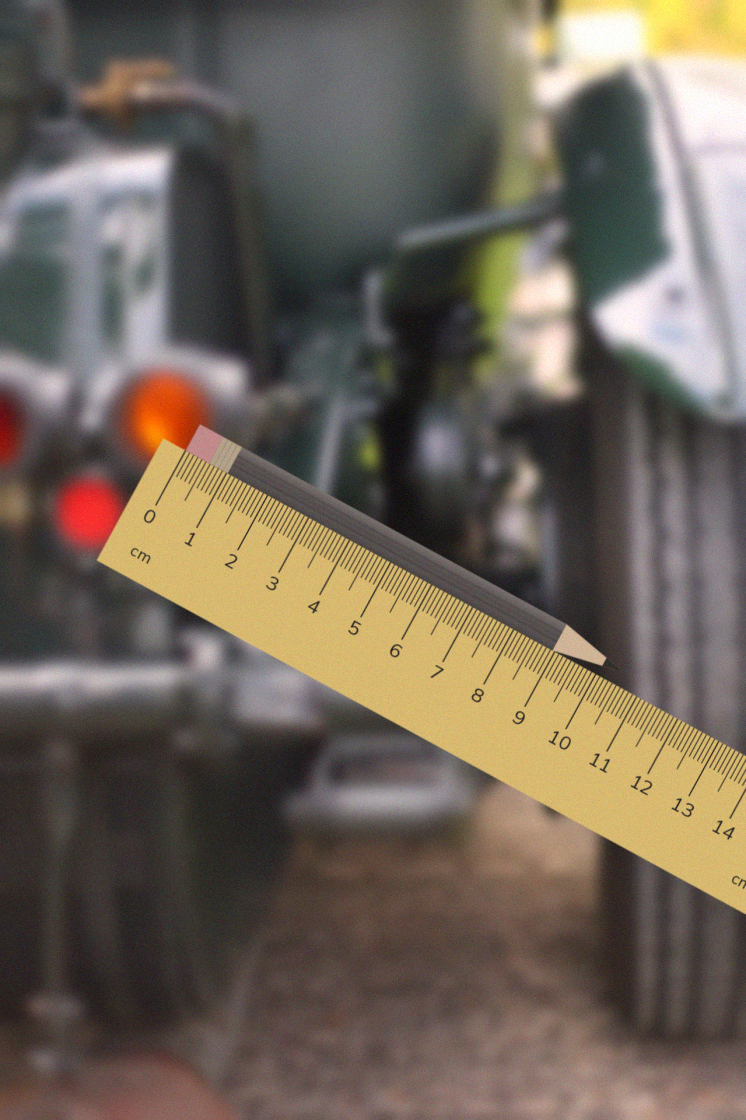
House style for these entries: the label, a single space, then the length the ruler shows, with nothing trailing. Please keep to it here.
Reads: 10.4 cm
